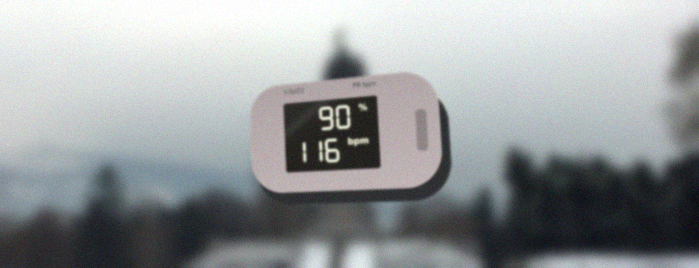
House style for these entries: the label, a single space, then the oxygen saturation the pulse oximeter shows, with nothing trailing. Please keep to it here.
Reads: 90 %
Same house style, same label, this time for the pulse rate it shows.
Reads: 116 bpm
